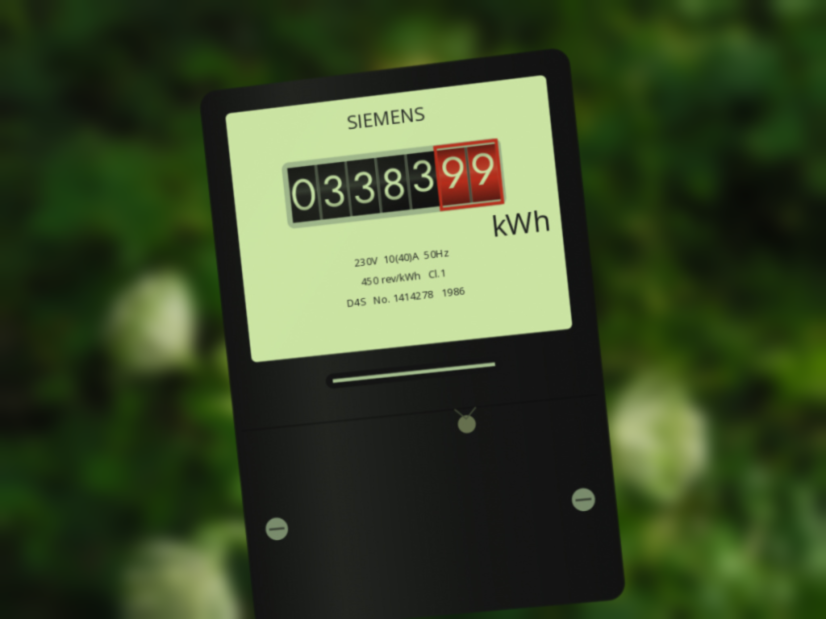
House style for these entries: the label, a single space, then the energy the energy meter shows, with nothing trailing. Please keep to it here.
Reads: 3383.99 kWh
